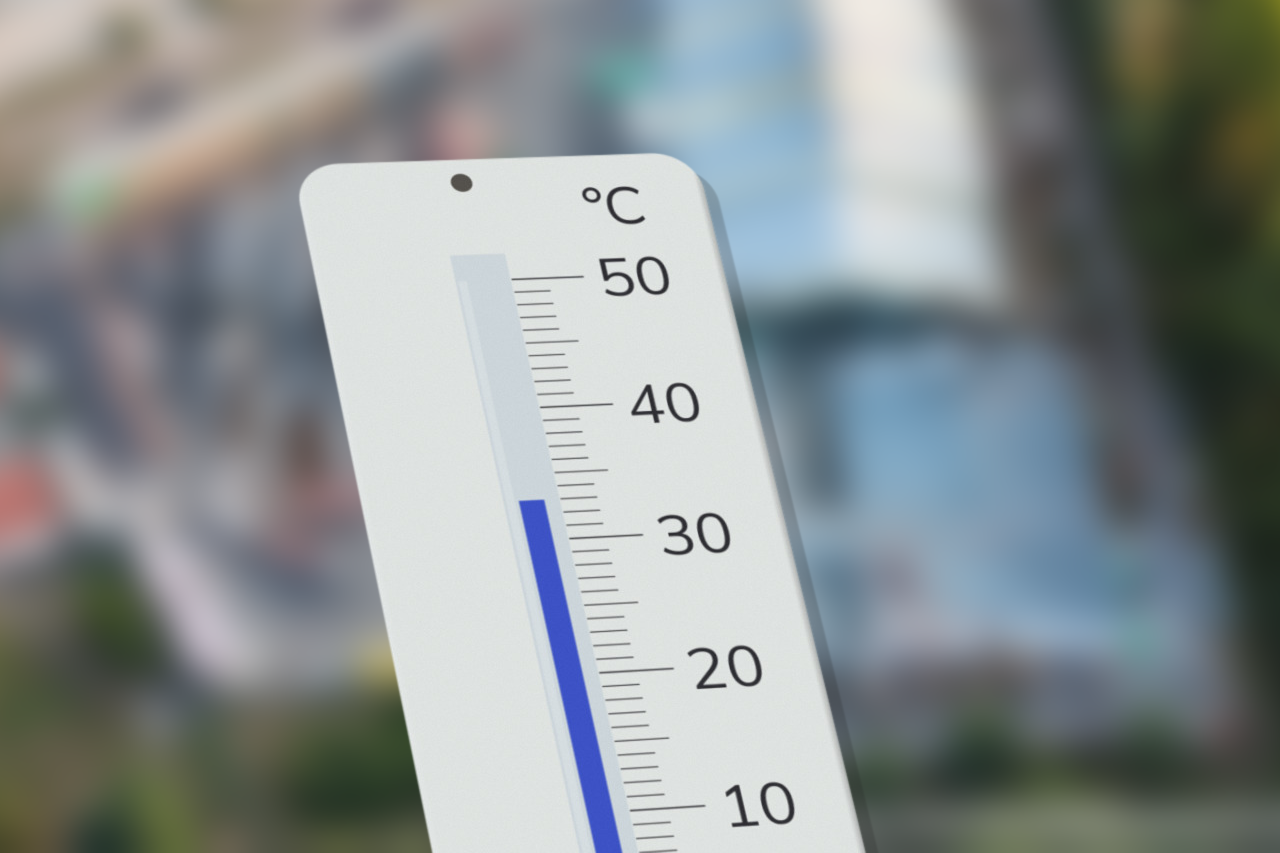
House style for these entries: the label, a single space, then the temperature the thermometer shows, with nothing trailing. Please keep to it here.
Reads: 33 °C
